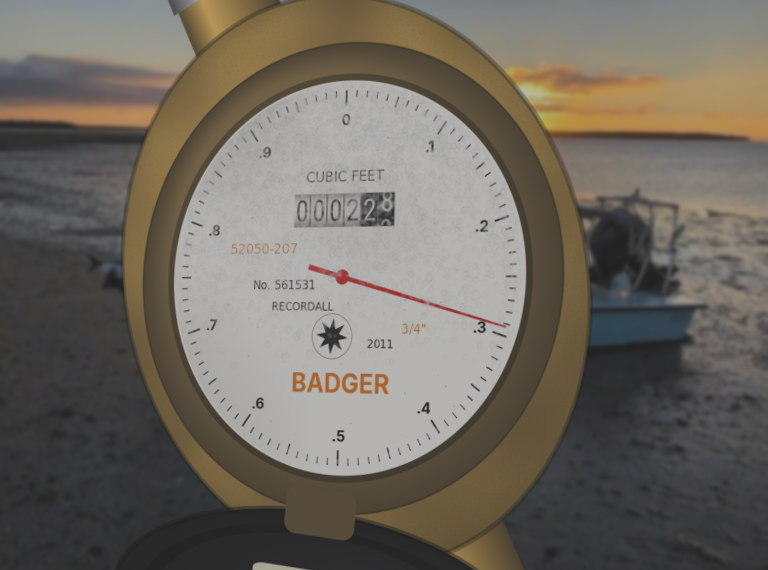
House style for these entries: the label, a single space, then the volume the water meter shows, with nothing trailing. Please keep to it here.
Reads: 228.29 ft³
